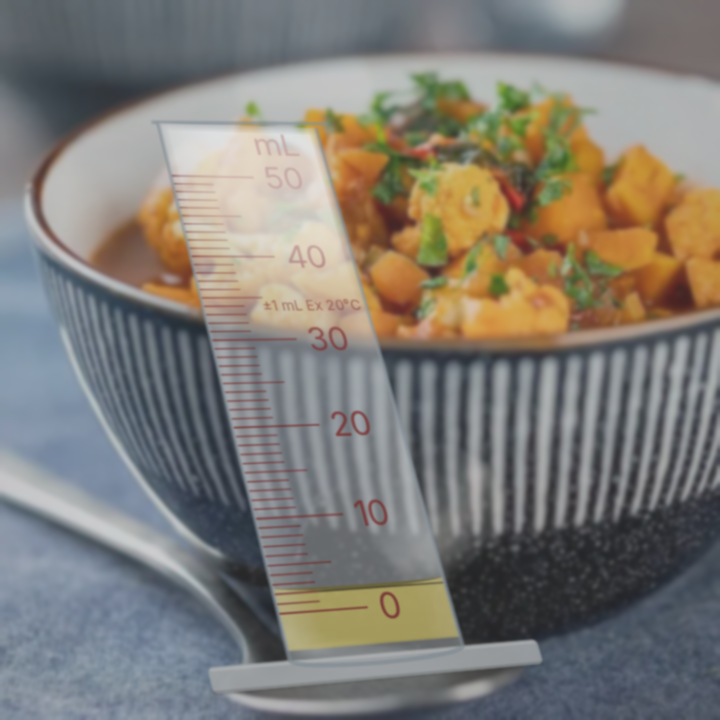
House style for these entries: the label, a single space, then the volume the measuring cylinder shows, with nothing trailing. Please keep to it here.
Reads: 2 mL
